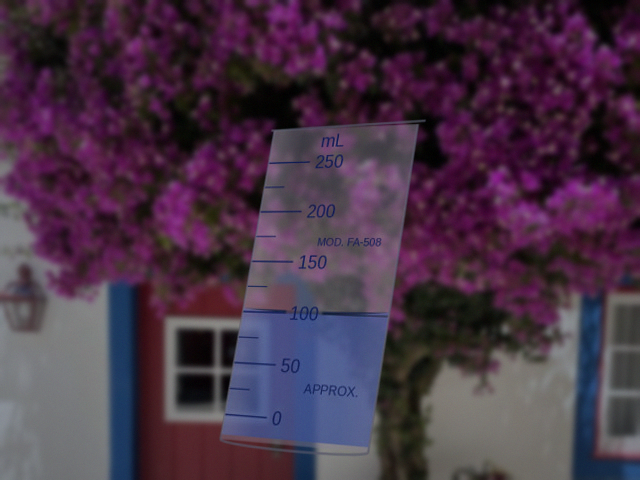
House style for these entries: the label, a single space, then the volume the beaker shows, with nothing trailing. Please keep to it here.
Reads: 100 mL
